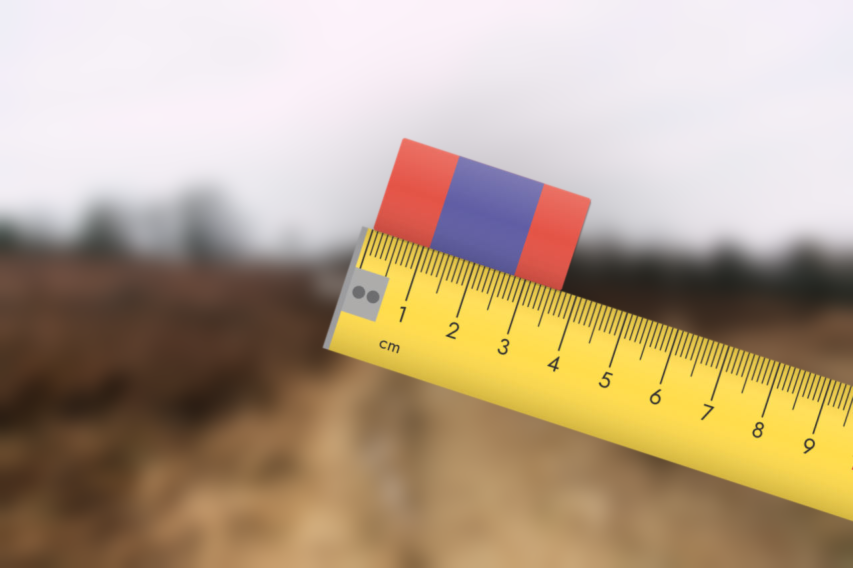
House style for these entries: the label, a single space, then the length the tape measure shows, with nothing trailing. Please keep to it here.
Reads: 3.7 cm
